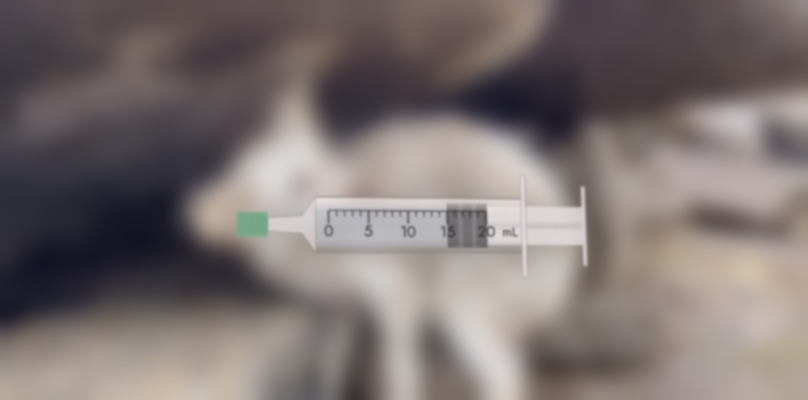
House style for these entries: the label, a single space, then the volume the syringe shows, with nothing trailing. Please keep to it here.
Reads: 15 mL
